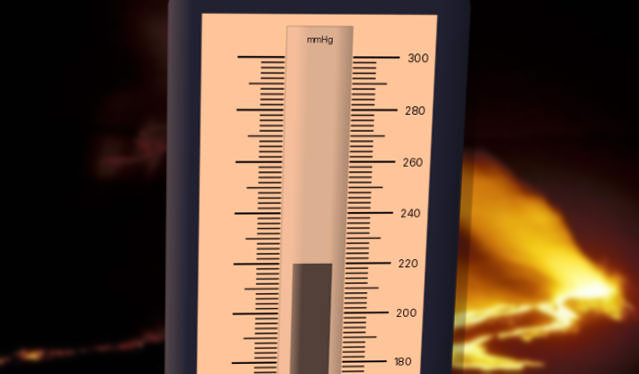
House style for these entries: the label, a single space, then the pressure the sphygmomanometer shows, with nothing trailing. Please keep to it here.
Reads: 220 mmHg
